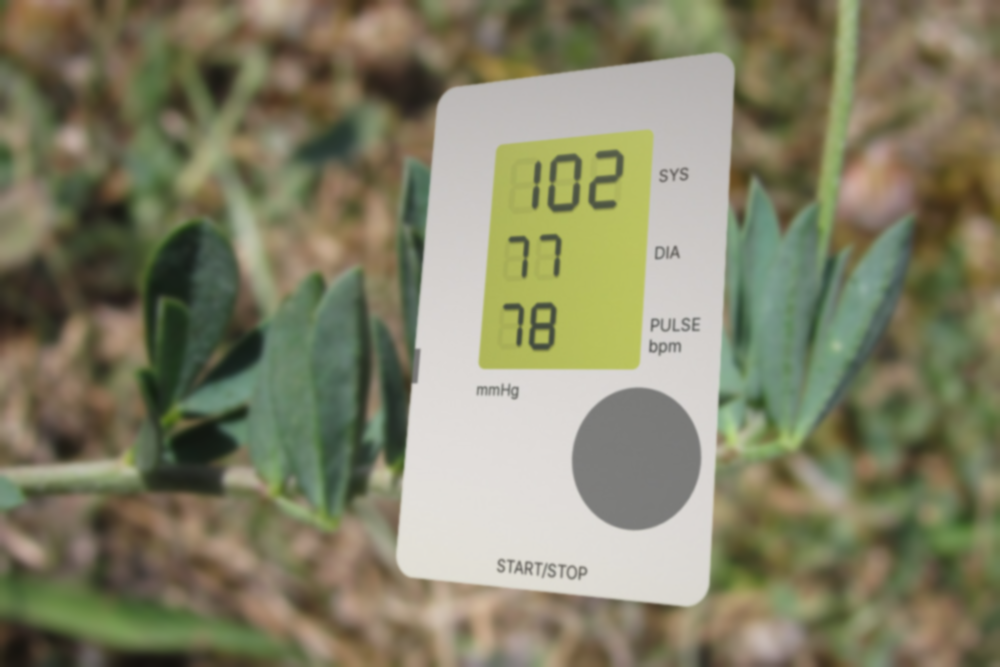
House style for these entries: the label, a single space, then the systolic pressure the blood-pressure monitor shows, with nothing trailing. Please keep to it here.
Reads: 102 mmHg
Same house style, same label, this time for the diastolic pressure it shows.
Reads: 77 mmHg
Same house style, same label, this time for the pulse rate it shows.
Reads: 78 bpm
